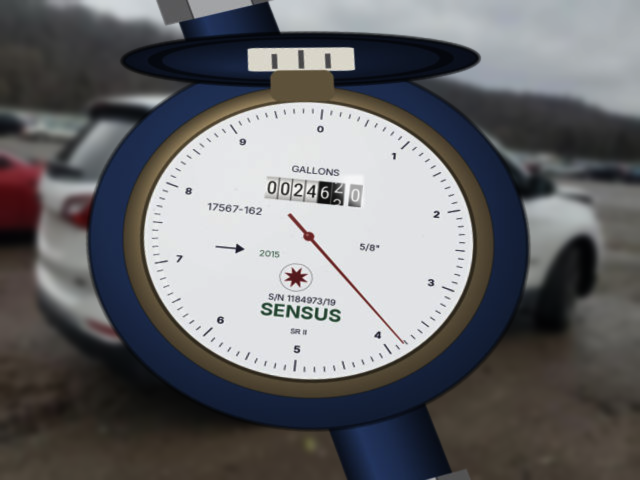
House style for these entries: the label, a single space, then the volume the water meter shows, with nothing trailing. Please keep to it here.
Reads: 24623.8 gal
